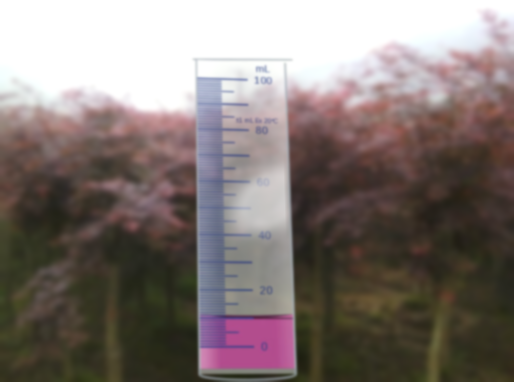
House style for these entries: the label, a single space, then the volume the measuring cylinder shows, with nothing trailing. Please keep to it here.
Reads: 10 mL
